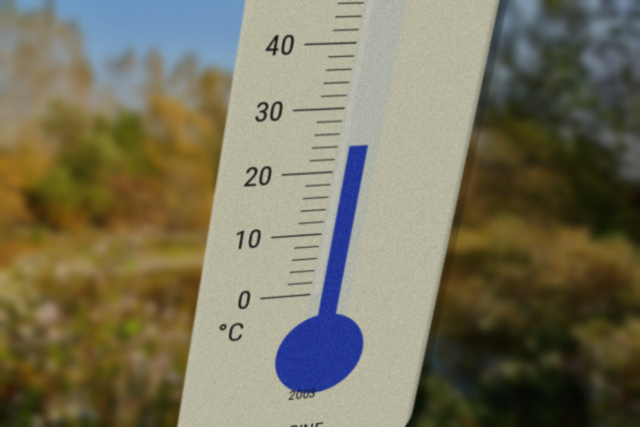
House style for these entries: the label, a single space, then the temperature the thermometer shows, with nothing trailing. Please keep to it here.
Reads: 24 °C
